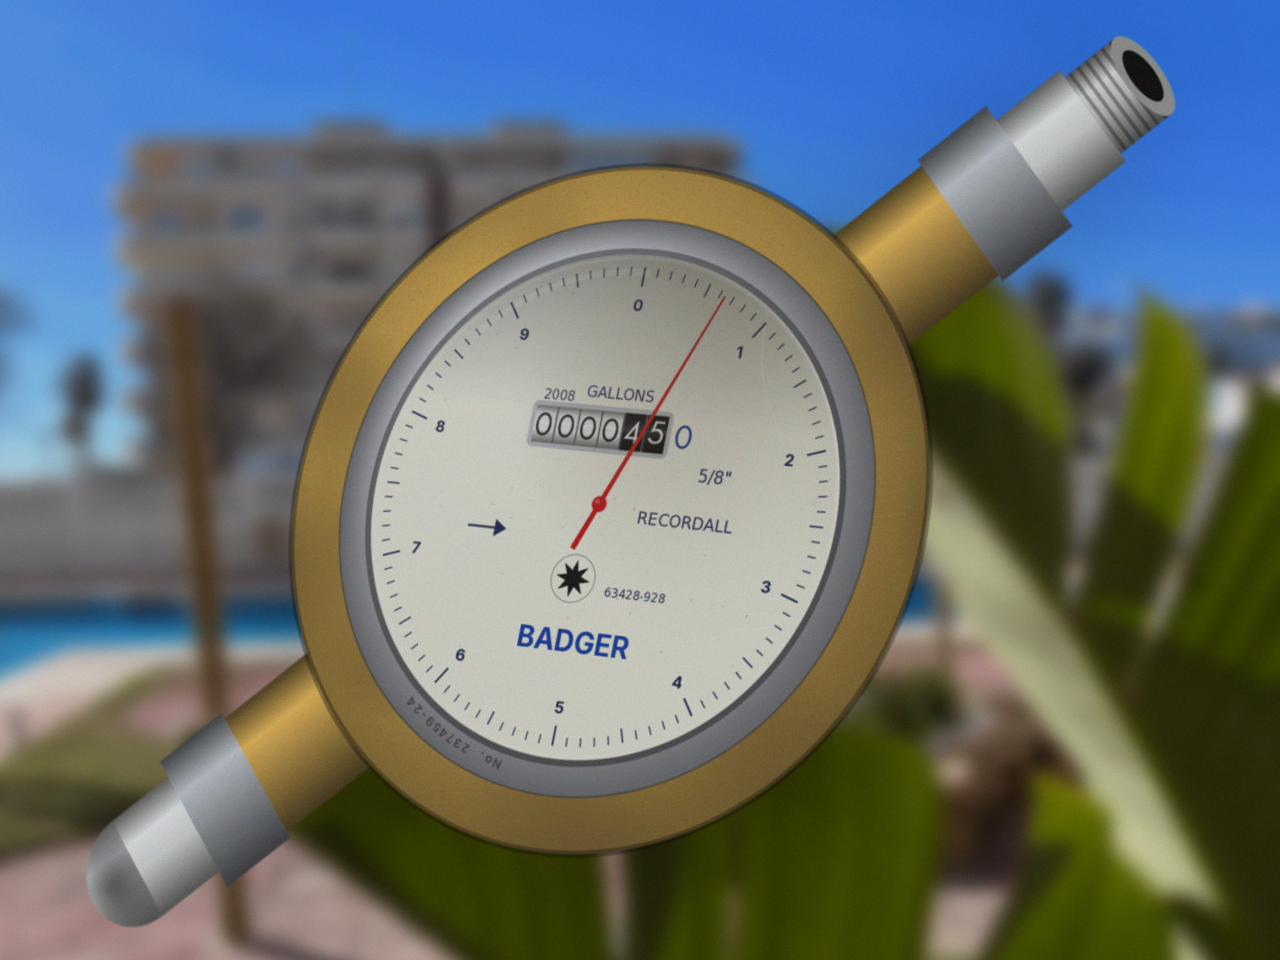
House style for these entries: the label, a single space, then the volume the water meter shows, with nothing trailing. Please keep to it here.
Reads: 450.6 gal
